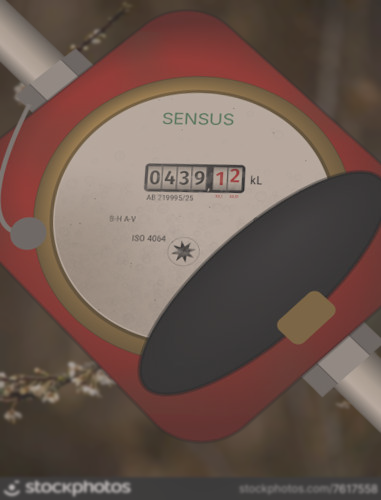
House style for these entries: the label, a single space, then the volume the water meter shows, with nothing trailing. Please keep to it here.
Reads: 439.12 kL
